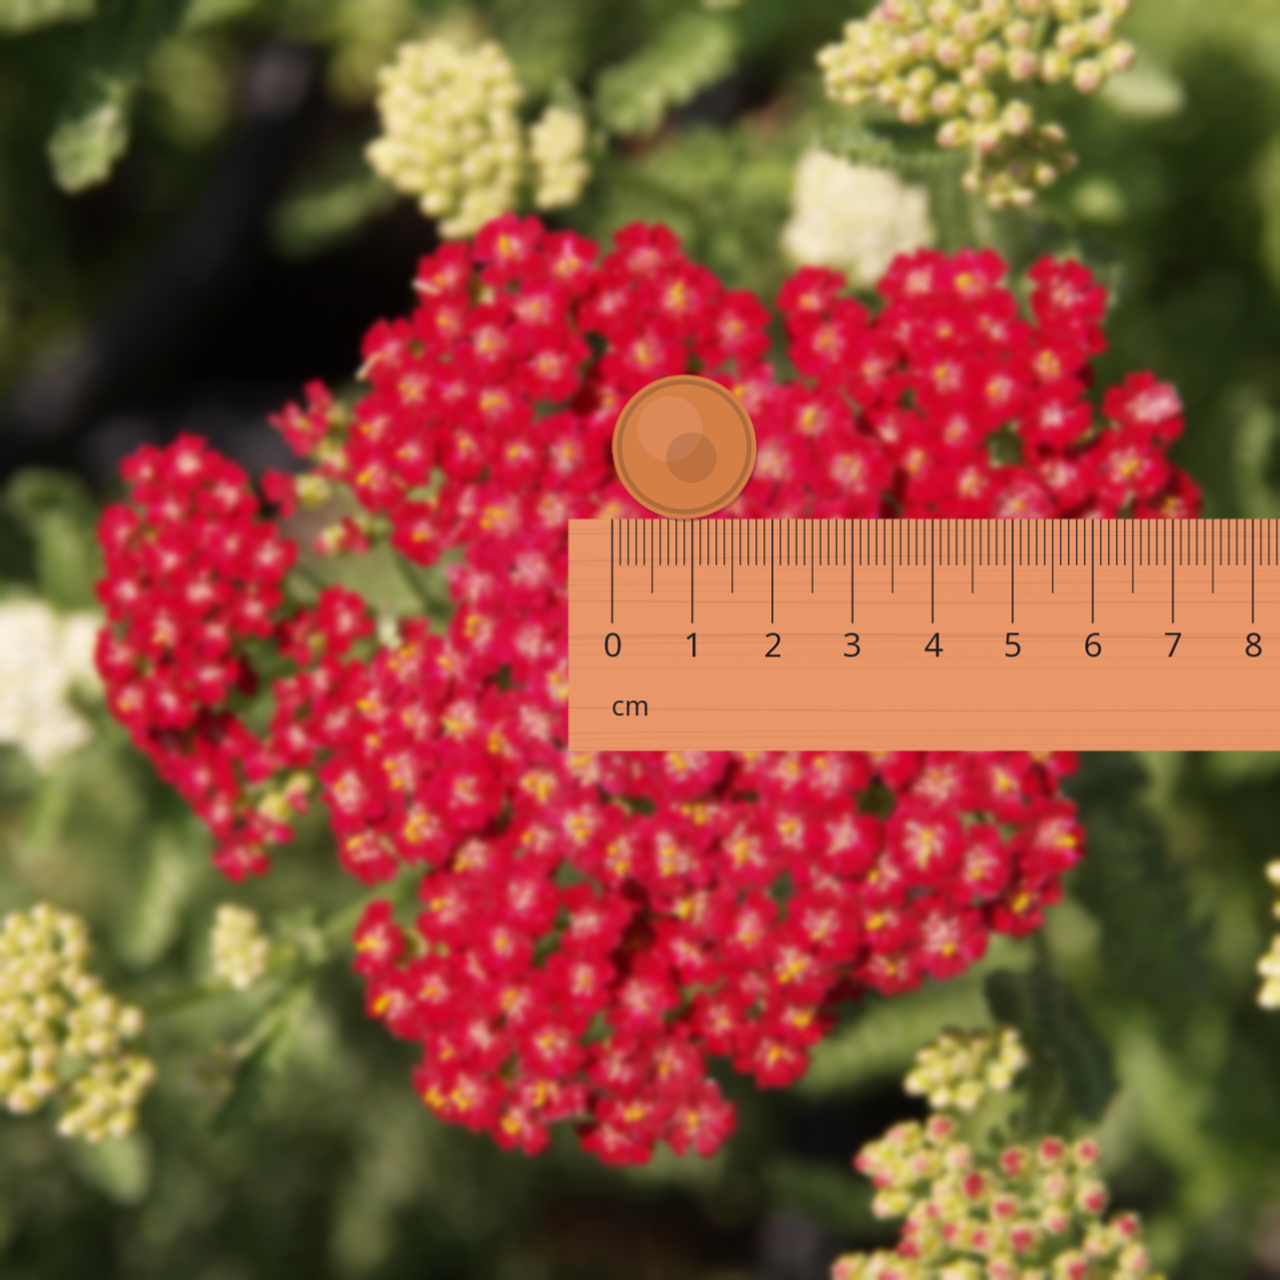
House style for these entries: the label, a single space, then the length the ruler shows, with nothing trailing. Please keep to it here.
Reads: 1.8 cm
